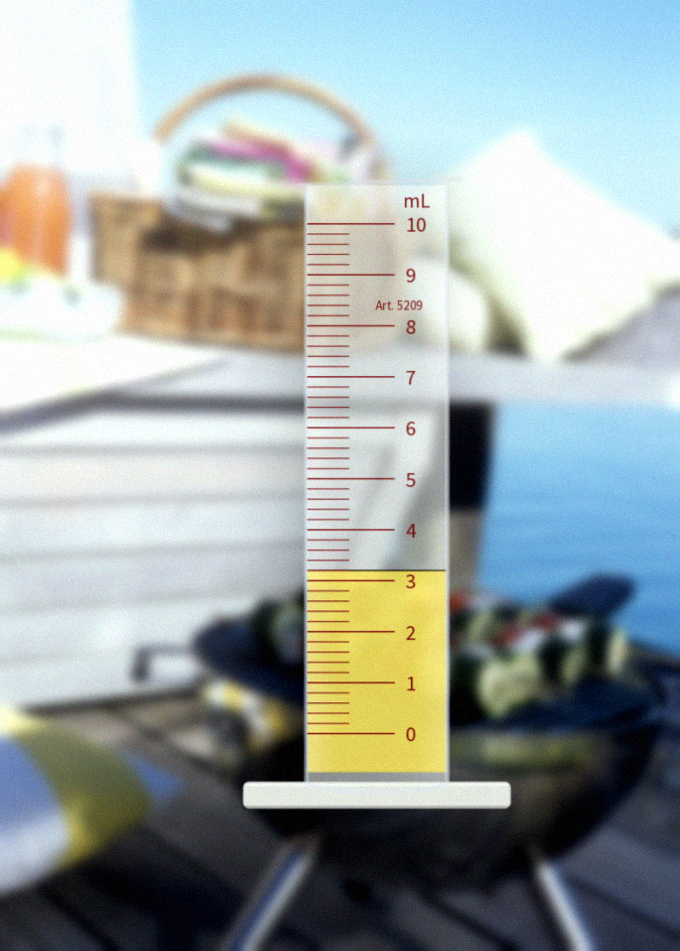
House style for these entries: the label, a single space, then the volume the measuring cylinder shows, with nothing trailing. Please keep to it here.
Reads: 3.2 mL
